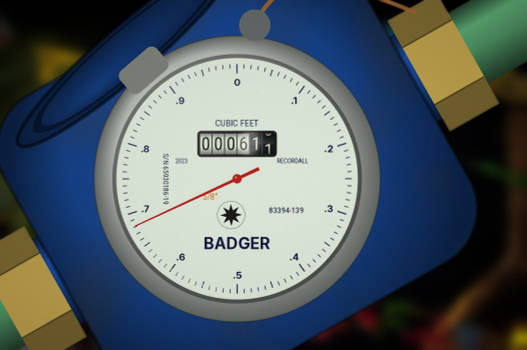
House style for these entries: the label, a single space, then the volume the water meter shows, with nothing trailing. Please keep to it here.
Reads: 610.68 ft³
